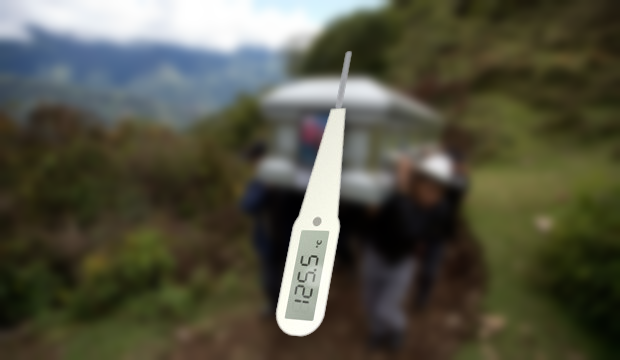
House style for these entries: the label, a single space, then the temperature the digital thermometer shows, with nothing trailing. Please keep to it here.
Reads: 125.5 °C
